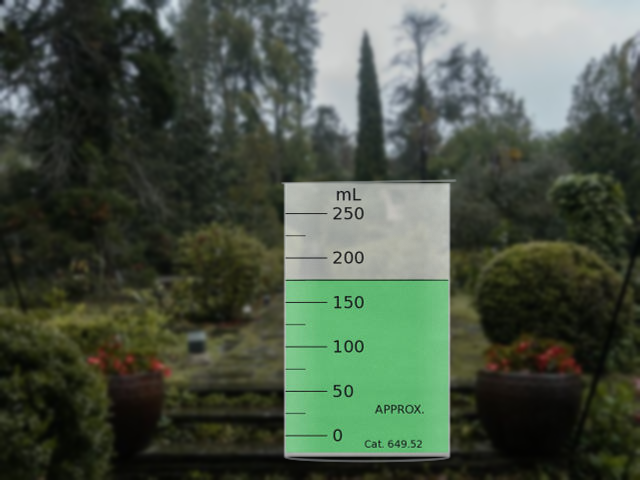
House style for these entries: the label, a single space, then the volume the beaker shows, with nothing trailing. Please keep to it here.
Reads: 175 mL
